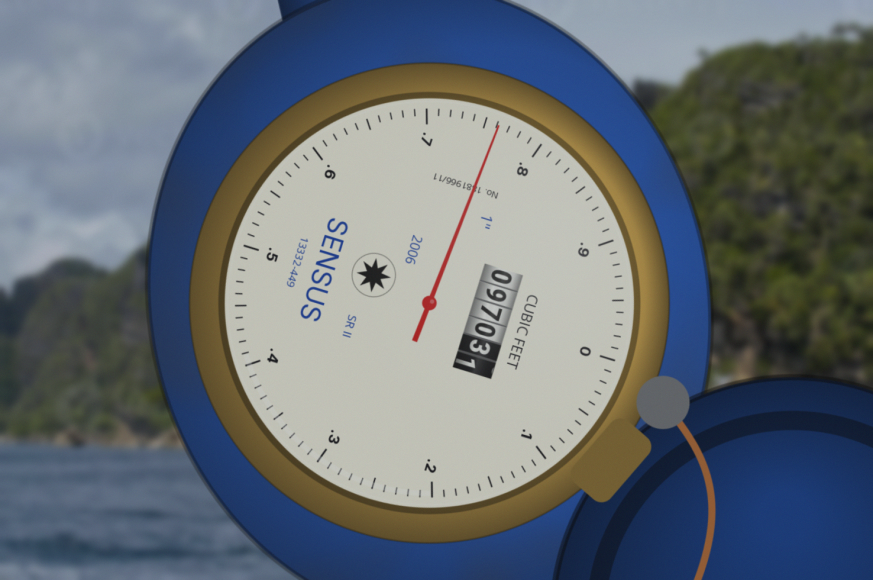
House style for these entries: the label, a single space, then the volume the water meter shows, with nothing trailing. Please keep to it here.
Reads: 97030.76 ft³
